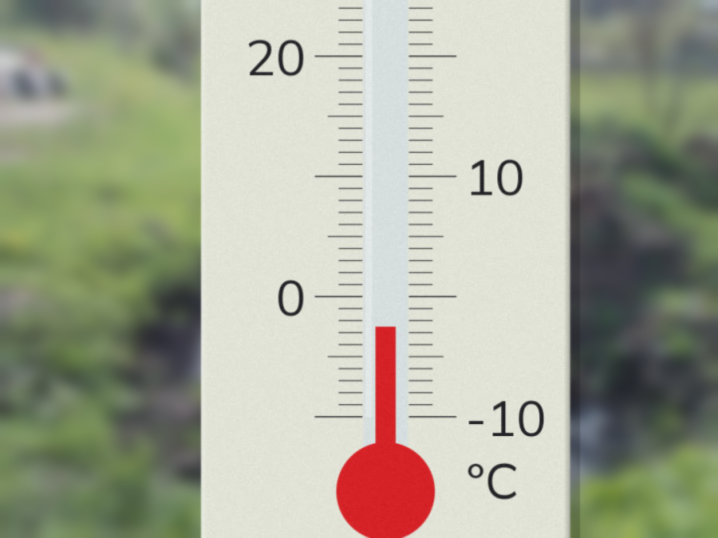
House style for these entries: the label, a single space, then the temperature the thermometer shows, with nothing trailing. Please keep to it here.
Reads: -2.5 °C
